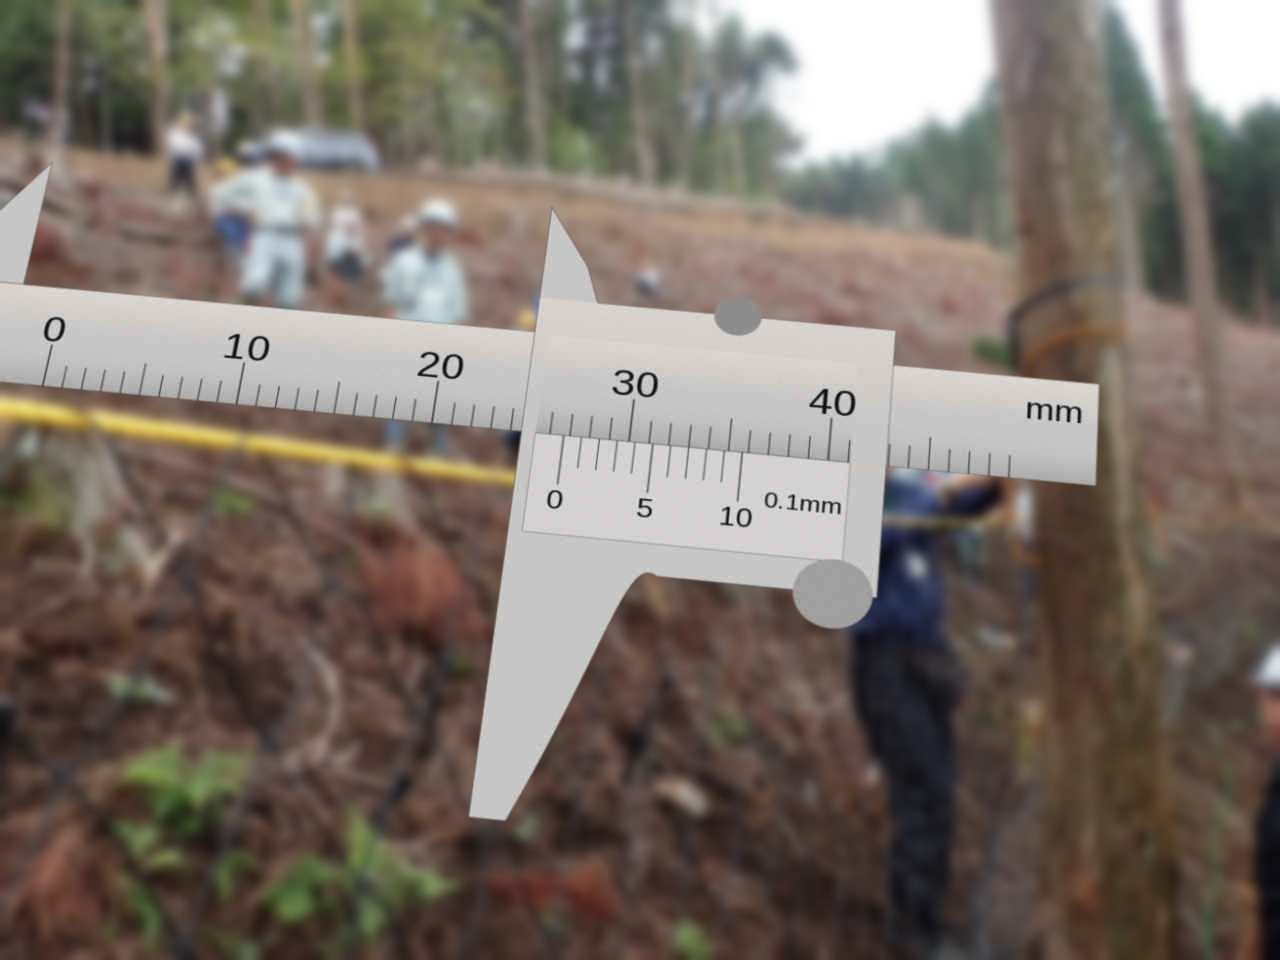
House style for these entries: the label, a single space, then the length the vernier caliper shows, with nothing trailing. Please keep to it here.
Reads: 26.7 mm
